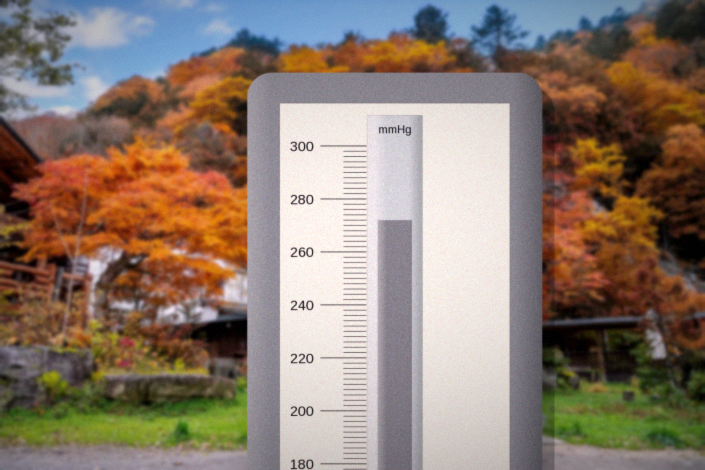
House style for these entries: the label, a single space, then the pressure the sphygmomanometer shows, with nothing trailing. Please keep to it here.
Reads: 272 mmHg
